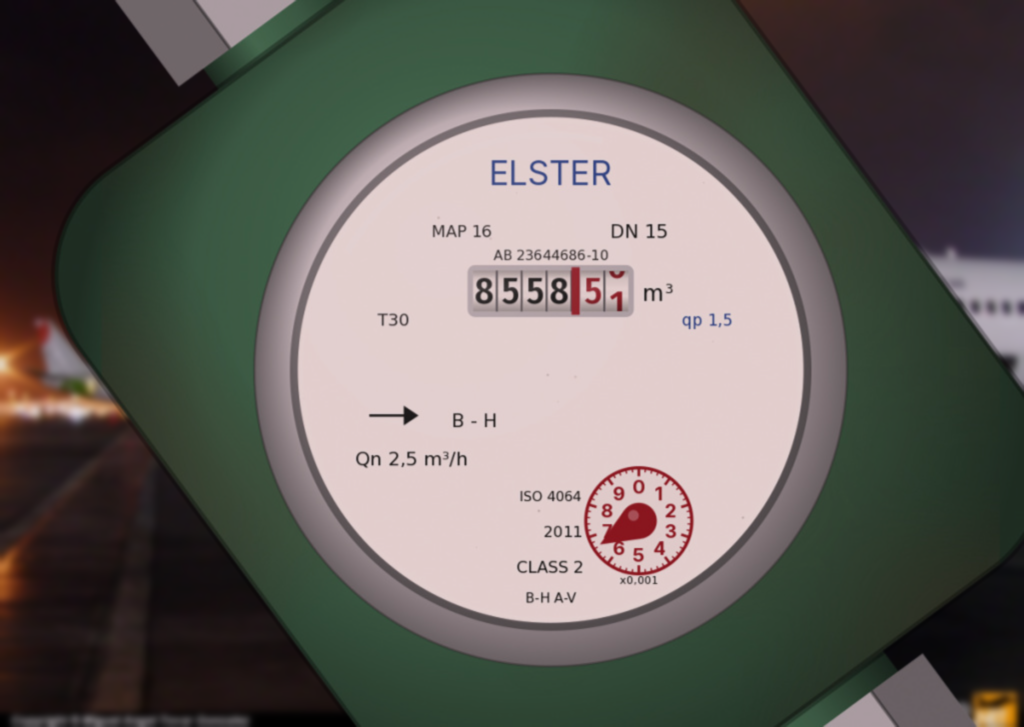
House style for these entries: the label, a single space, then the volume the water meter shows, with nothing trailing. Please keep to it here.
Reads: 8558.506 m³
